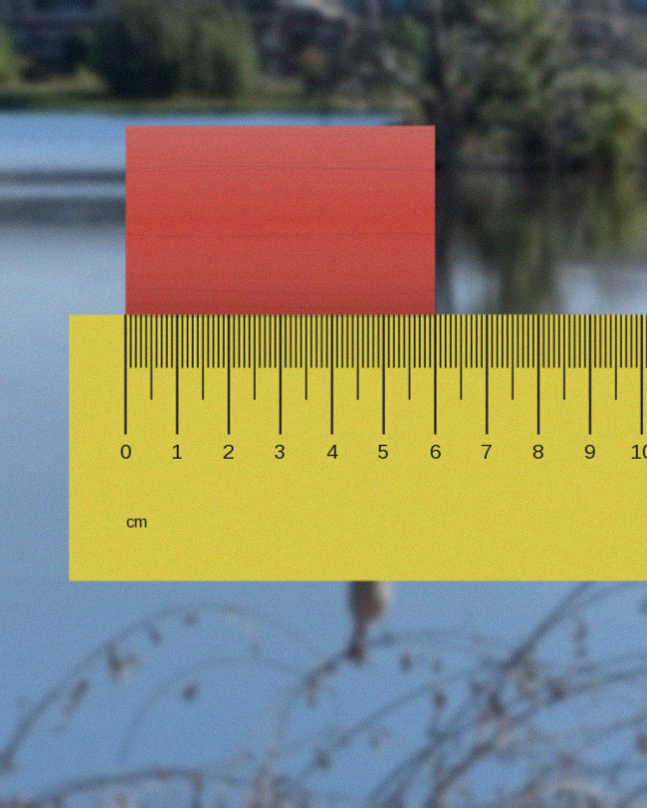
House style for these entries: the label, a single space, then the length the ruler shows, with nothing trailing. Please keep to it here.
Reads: 6 cm
